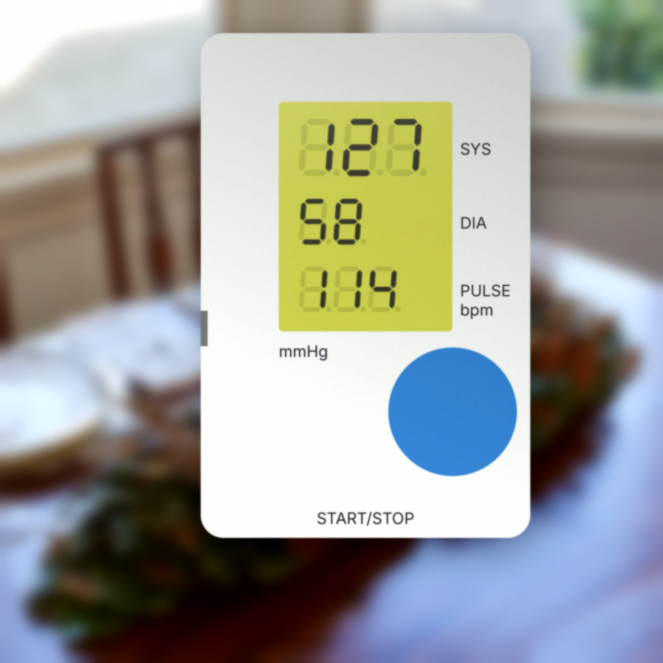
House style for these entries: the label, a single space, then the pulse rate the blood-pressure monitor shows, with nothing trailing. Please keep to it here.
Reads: 114 bpm
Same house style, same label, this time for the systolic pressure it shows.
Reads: 127 mmHg
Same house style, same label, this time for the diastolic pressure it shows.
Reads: 58 mmHg
